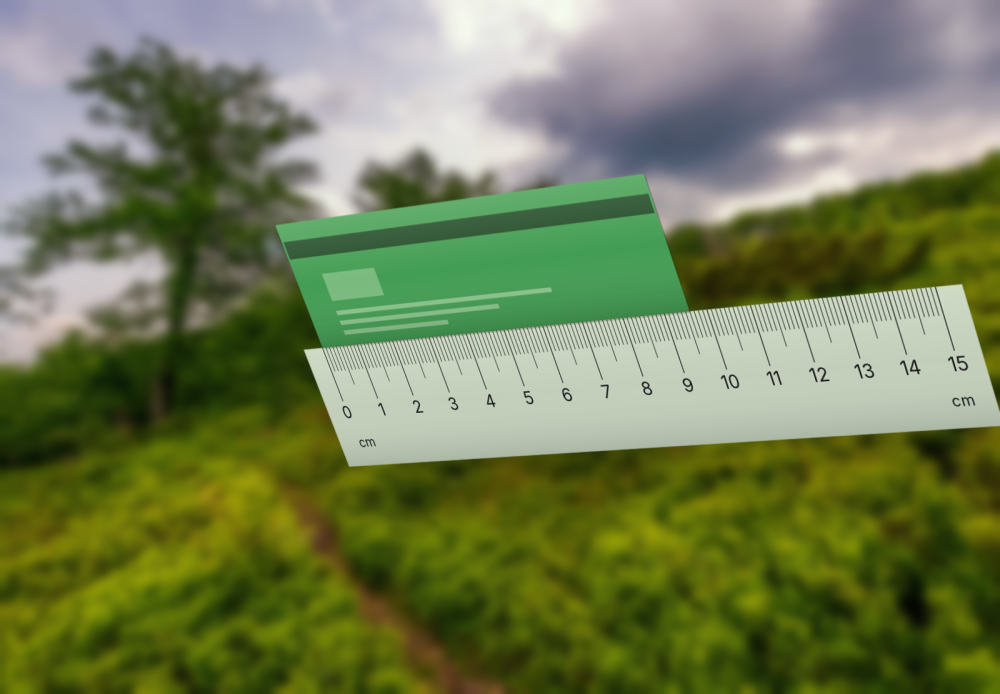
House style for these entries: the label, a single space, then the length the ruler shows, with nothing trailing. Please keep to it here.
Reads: 9.6 cm
